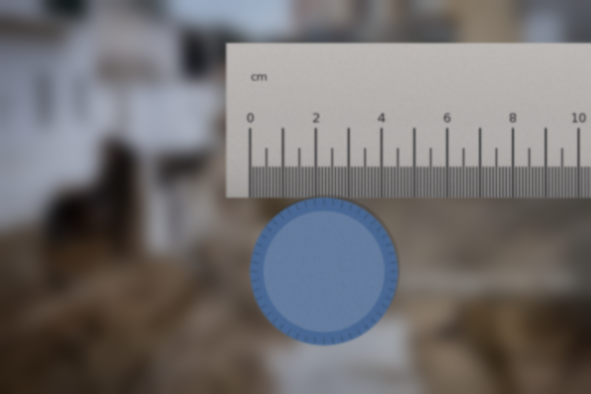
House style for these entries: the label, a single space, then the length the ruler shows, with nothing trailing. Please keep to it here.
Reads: 4.5 cm
